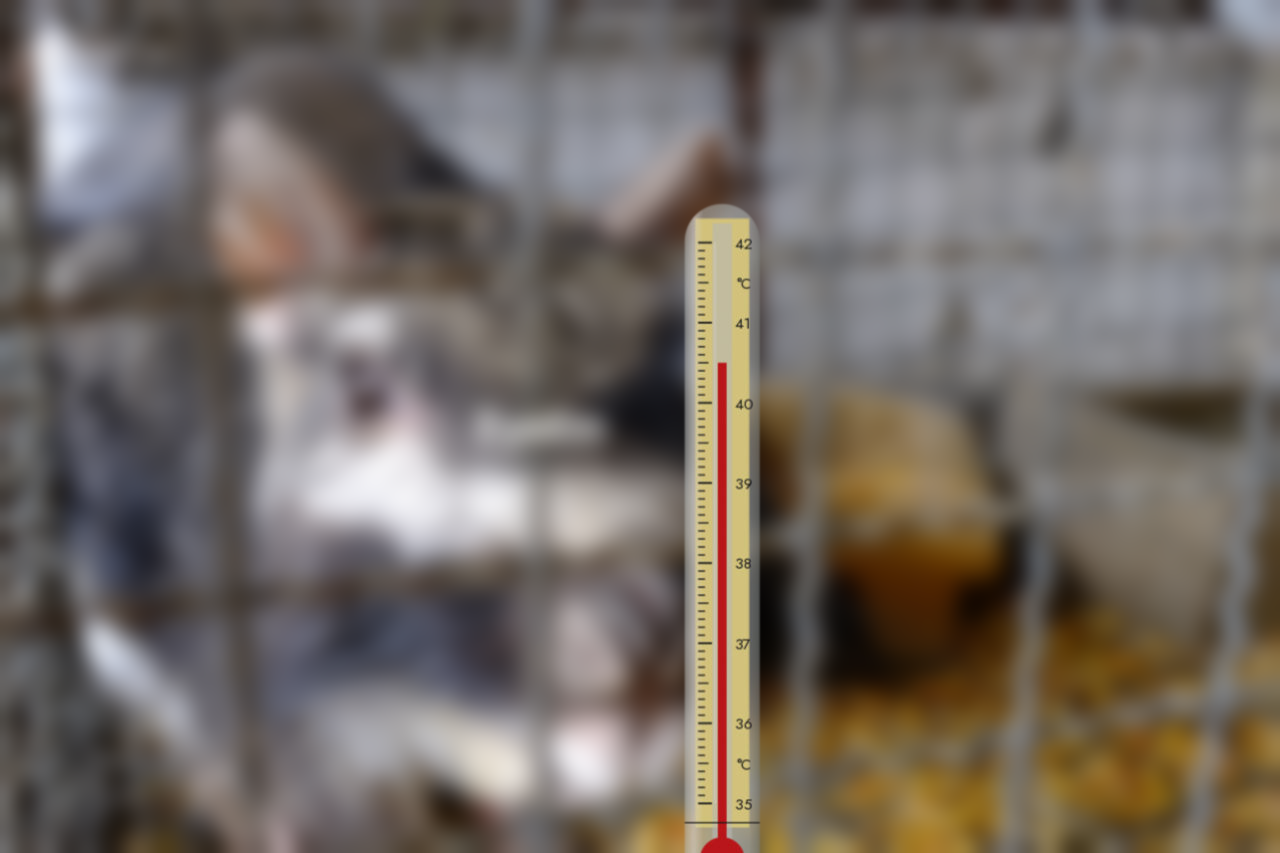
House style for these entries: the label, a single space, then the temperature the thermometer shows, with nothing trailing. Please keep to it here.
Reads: 40.5 °C
